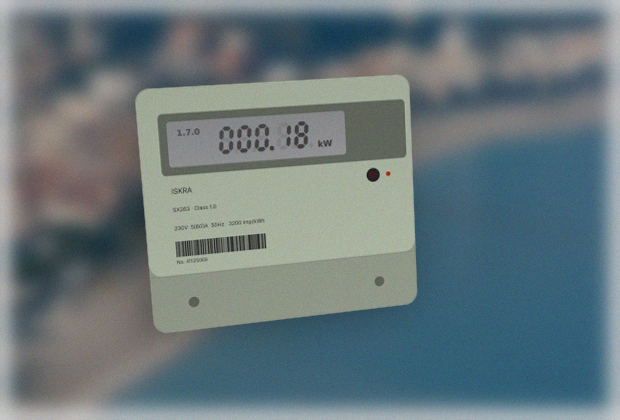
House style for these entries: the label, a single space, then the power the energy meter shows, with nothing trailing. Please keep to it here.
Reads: 0.18 kW
